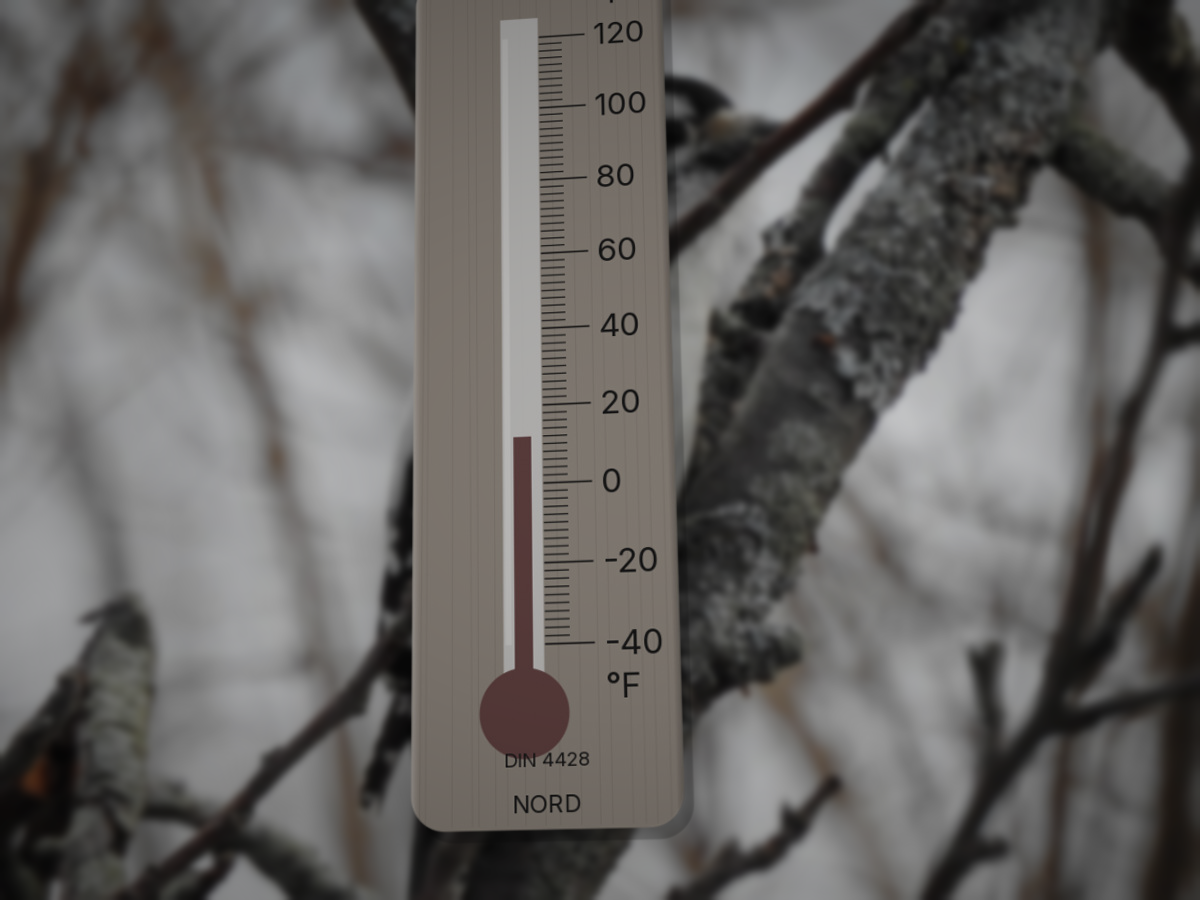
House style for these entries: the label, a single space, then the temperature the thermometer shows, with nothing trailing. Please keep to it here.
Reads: 12 °F
